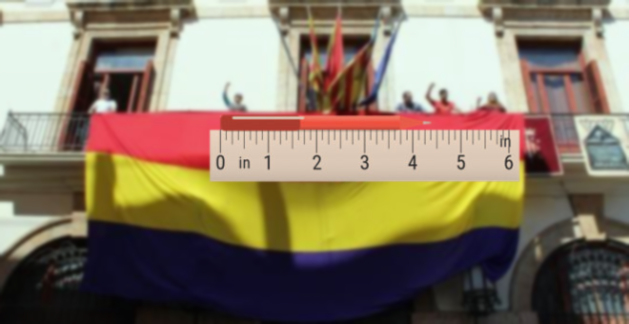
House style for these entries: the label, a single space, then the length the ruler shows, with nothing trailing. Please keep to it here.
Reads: 4.375 in
